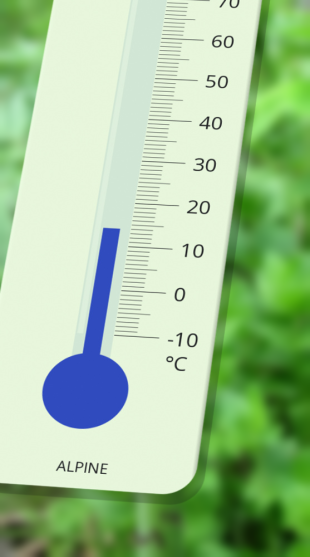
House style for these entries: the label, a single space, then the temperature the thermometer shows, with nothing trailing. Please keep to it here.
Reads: 14 °C
